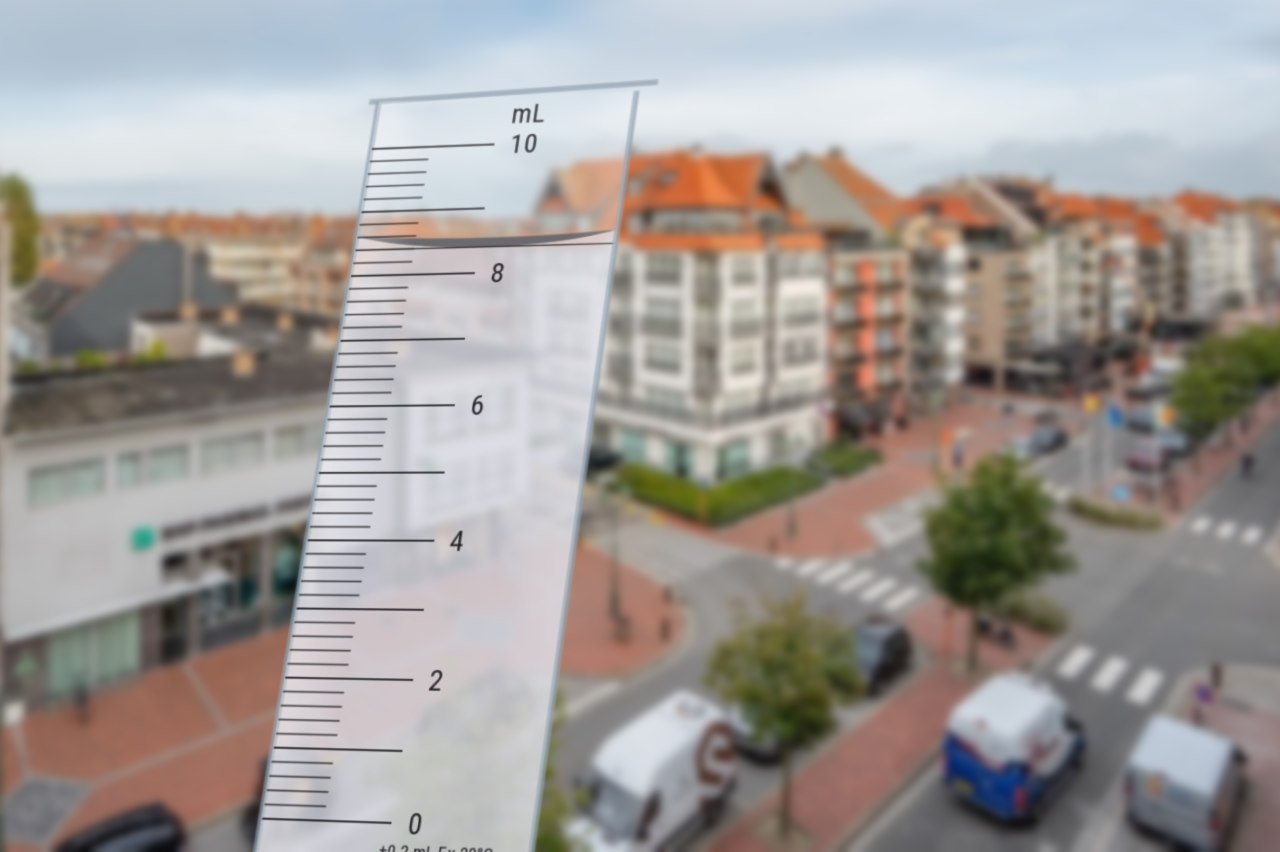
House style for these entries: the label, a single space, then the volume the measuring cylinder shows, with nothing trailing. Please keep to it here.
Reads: 8.4 mL
